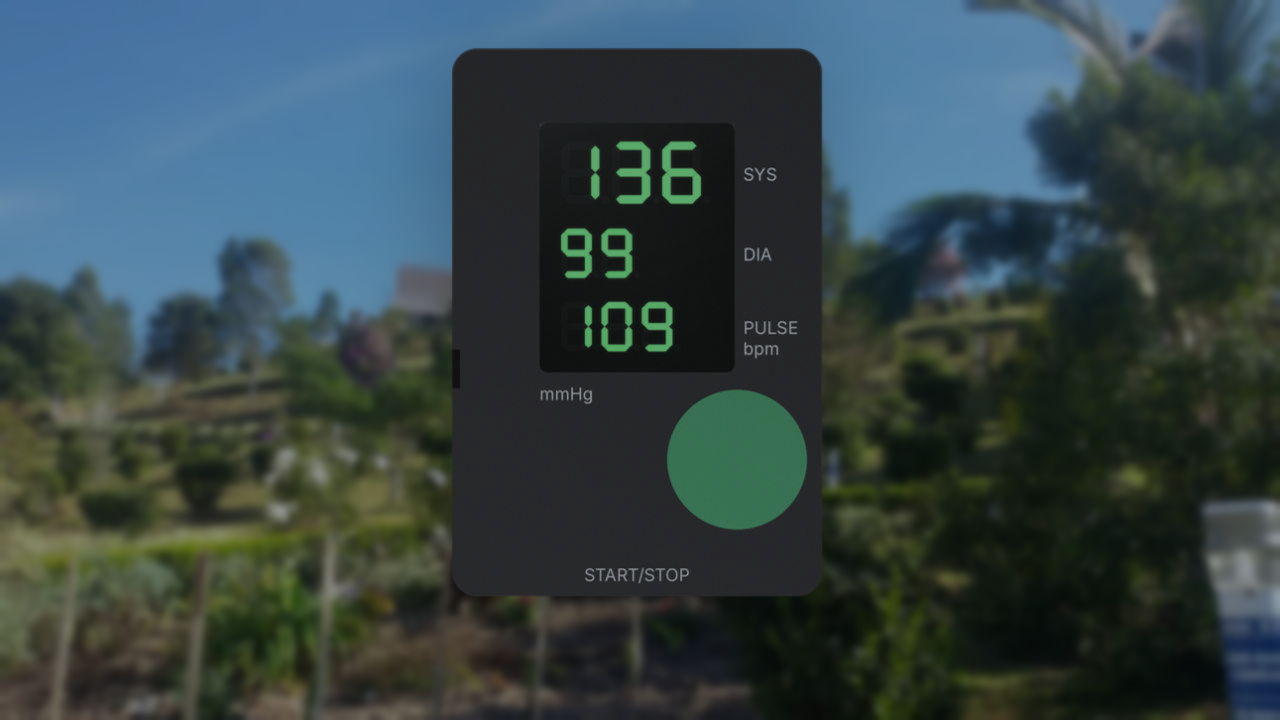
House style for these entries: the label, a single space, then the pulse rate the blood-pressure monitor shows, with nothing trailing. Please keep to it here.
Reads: 109 bpm
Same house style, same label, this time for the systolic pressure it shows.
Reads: 136 mmHg
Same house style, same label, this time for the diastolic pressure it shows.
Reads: 99 mmHg
